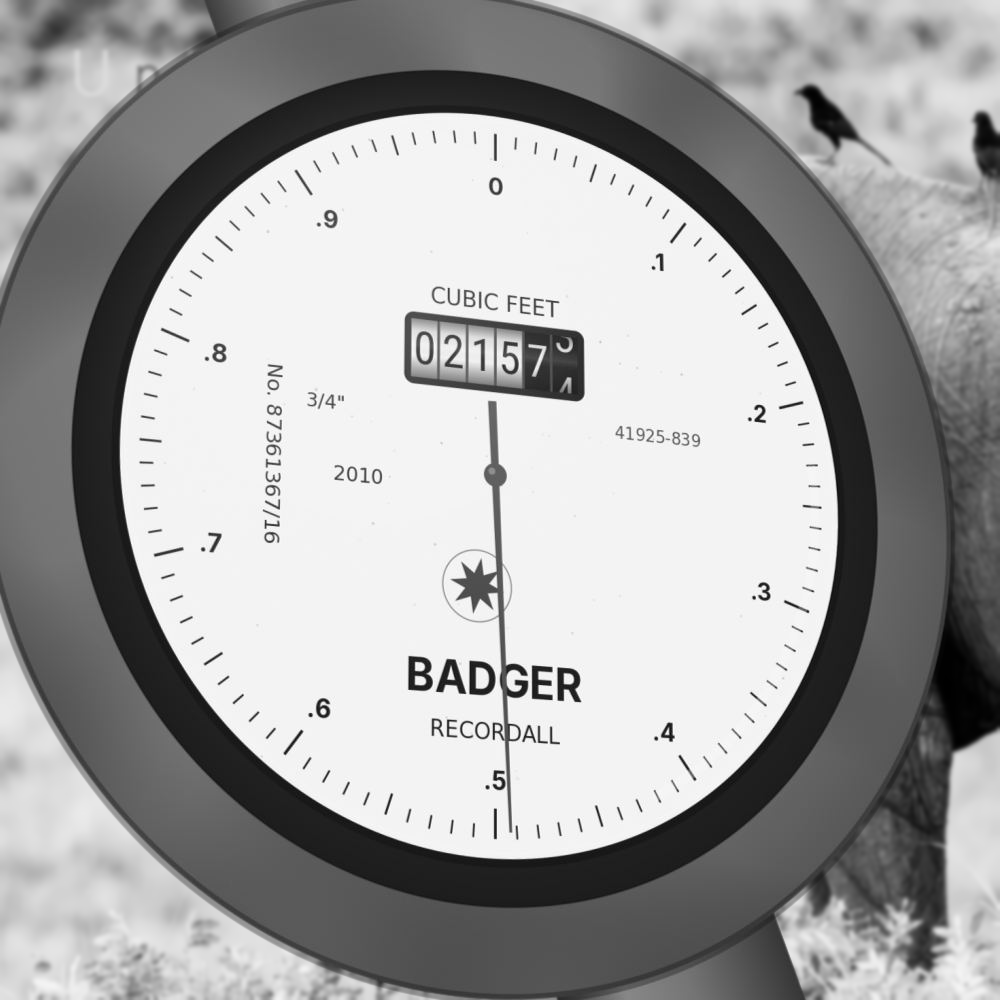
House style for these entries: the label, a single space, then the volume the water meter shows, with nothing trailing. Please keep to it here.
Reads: 21573.49 ft³
